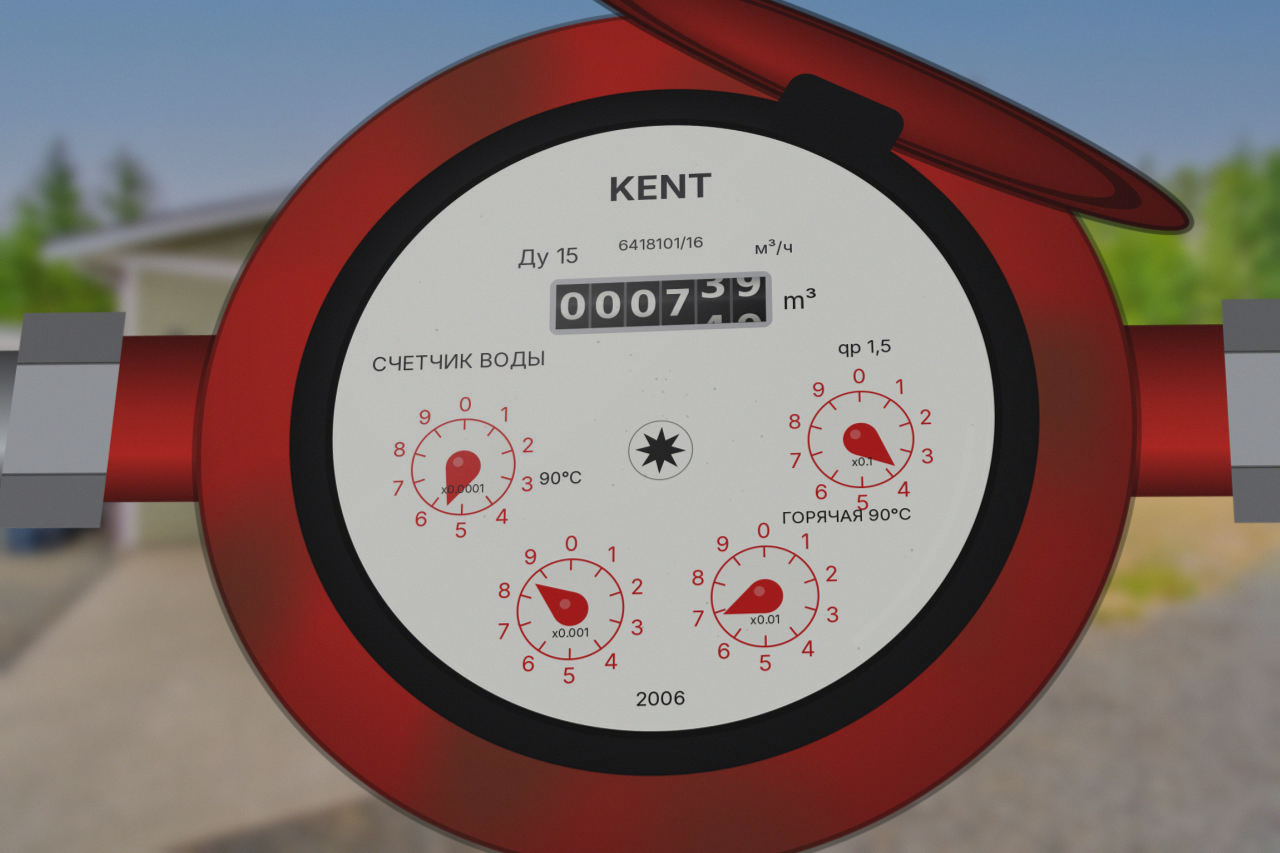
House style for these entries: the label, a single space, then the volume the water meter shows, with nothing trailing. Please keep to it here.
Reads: 739.3685 m³
